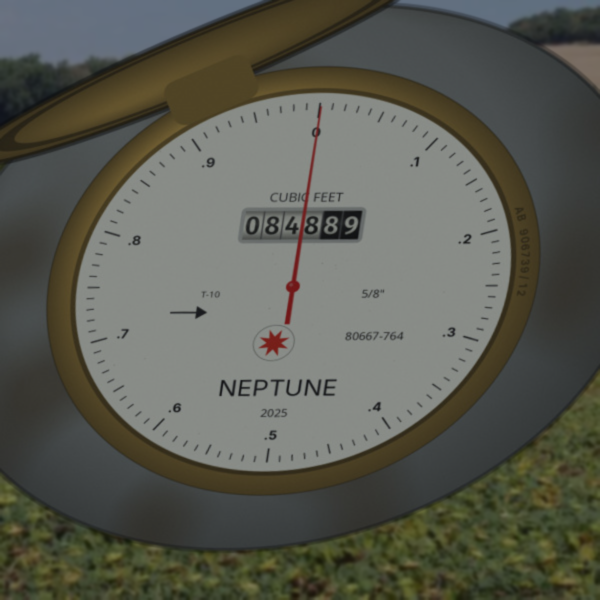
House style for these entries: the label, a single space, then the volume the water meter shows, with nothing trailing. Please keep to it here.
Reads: 84889.00 ft³
